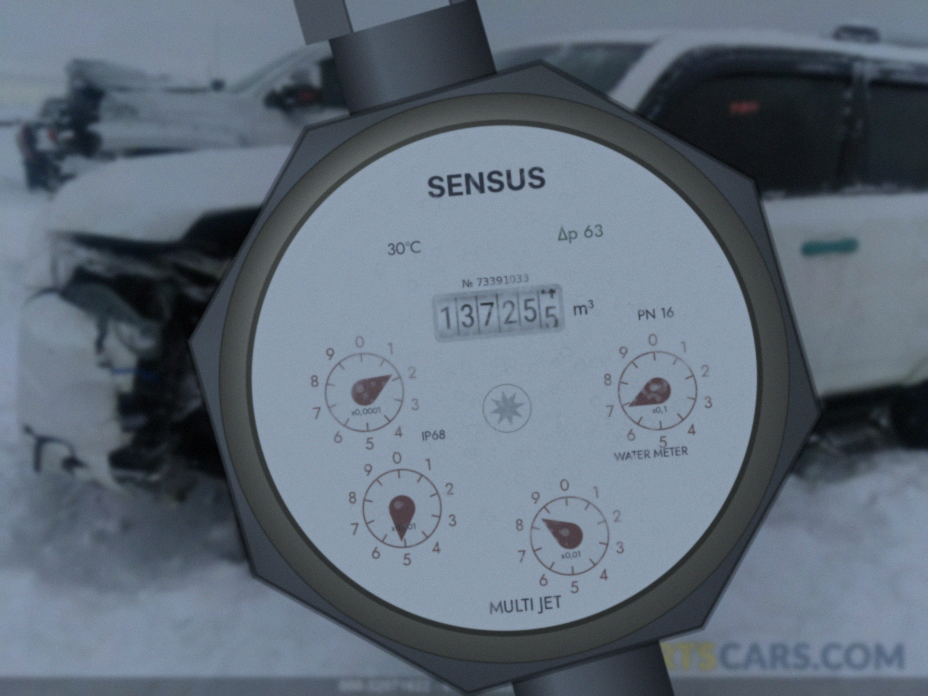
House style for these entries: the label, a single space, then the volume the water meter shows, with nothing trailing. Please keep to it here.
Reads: 137254.6851 m³
